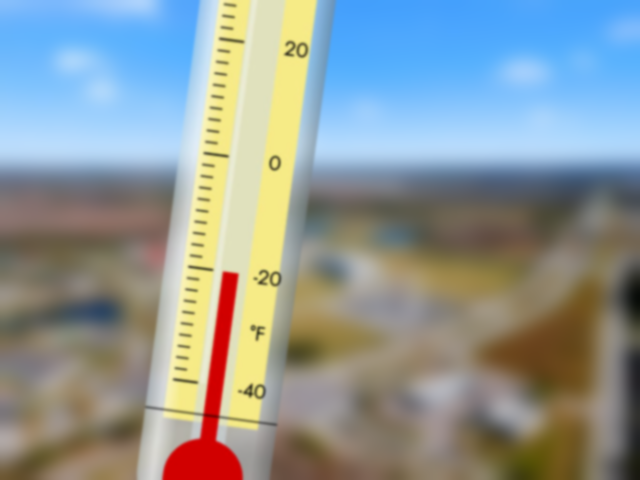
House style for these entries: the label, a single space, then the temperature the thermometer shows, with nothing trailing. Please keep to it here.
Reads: -20 °F
